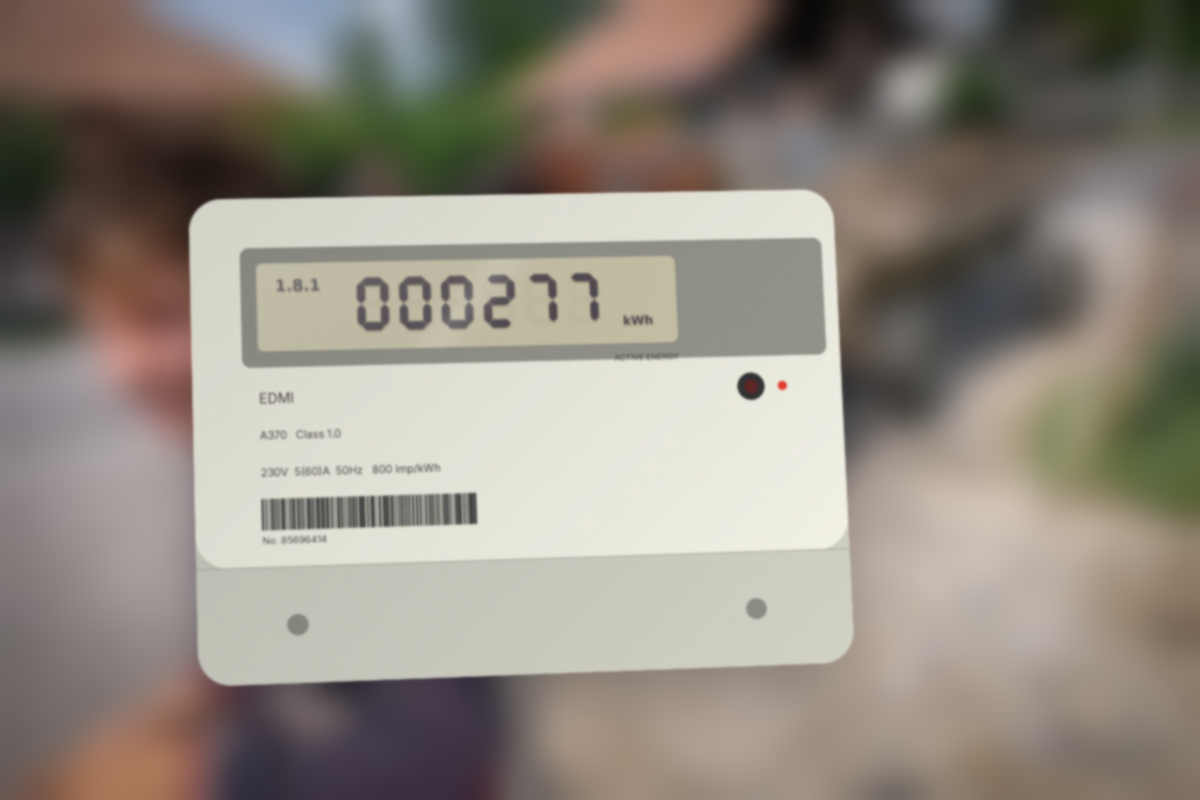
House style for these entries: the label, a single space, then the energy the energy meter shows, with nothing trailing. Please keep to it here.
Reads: 277 kWh
